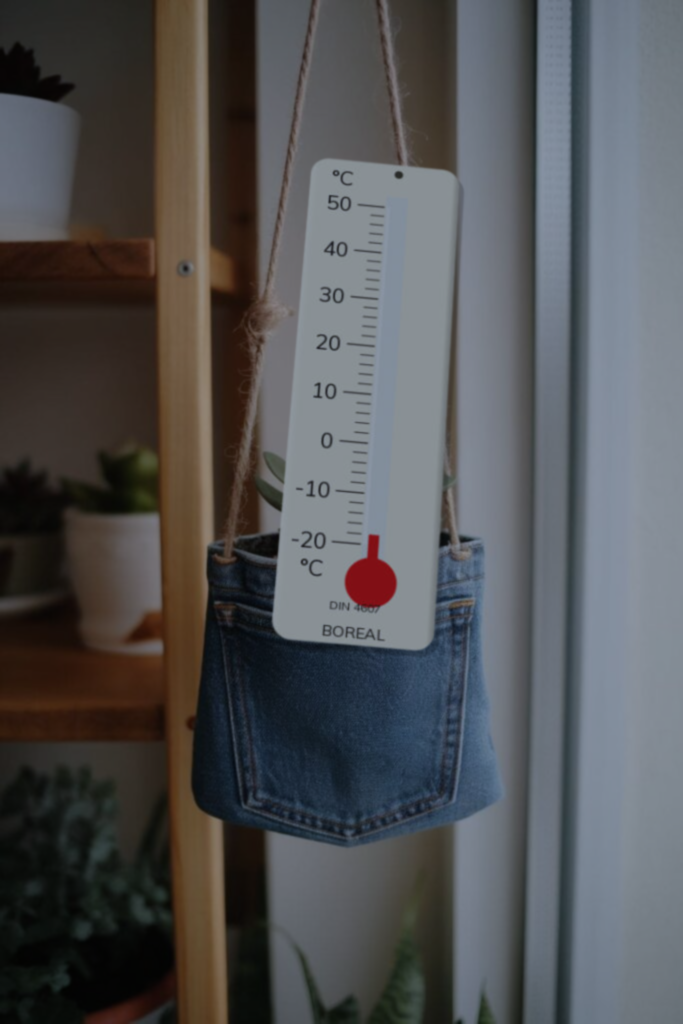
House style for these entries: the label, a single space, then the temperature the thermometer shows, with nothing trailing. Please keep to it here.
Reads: -18 °C
